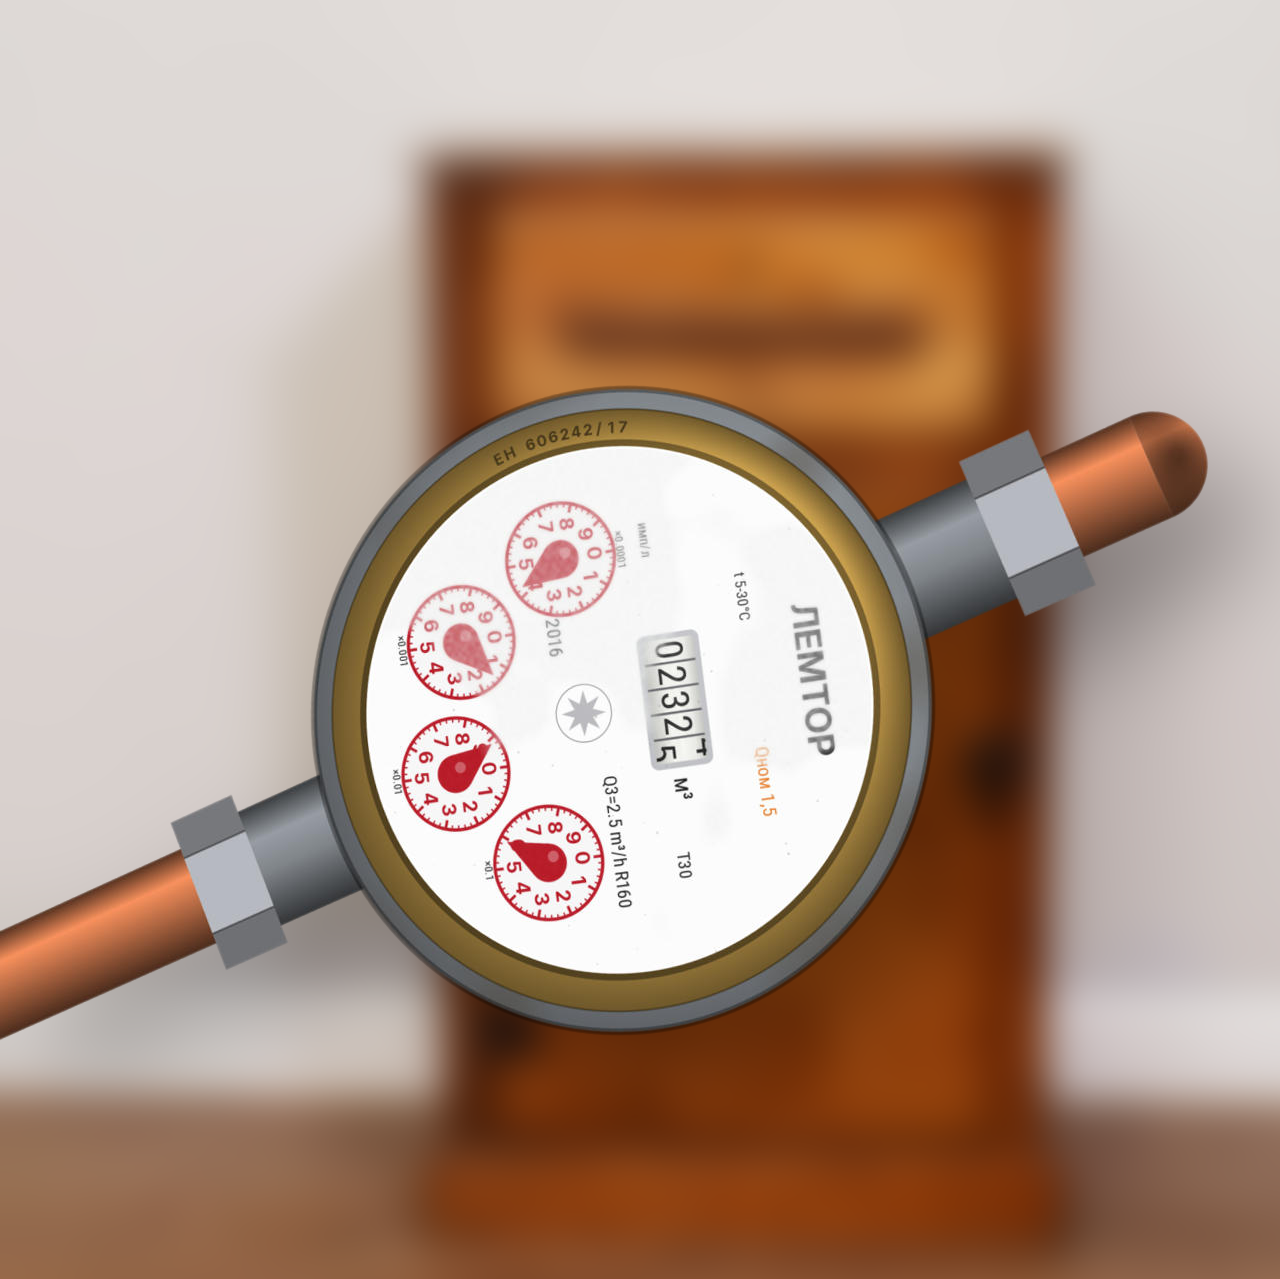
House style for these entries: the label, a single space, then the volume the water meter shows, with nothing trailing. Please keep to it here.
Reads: 2324.5914 m³
